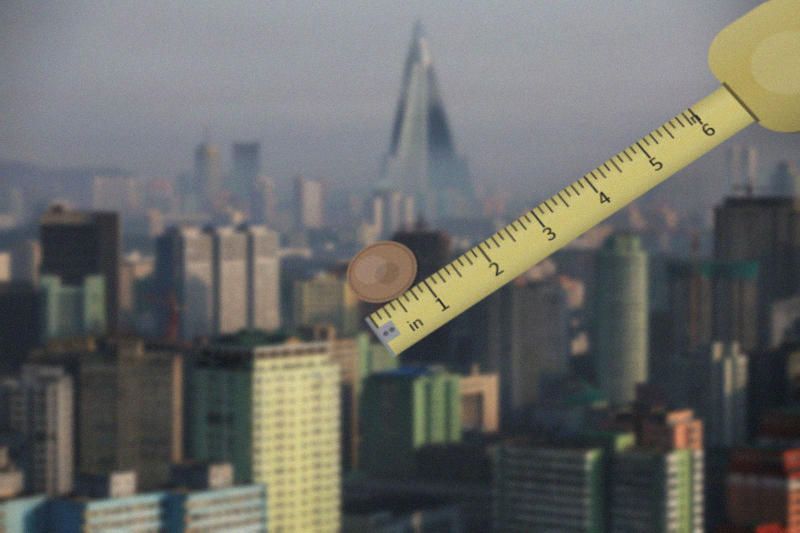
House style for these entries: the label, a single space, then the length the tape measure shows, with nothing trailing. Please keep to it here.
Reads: 1.125 in
